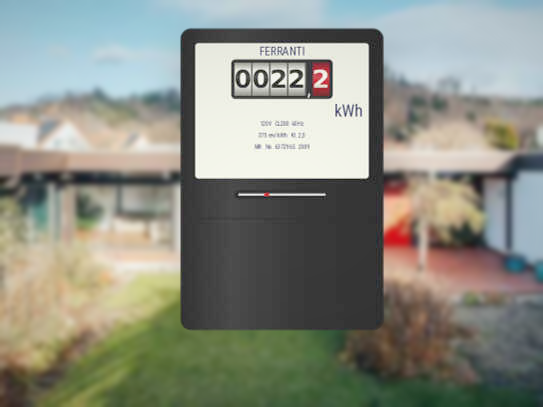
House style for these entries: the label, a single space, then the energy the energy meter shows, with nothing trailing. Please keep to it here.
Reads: 22.2 kWh
